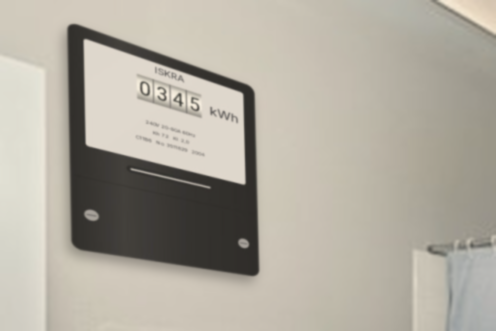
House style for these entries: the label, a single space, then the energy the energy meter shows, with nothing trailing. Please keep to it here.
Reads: 345 kWh
